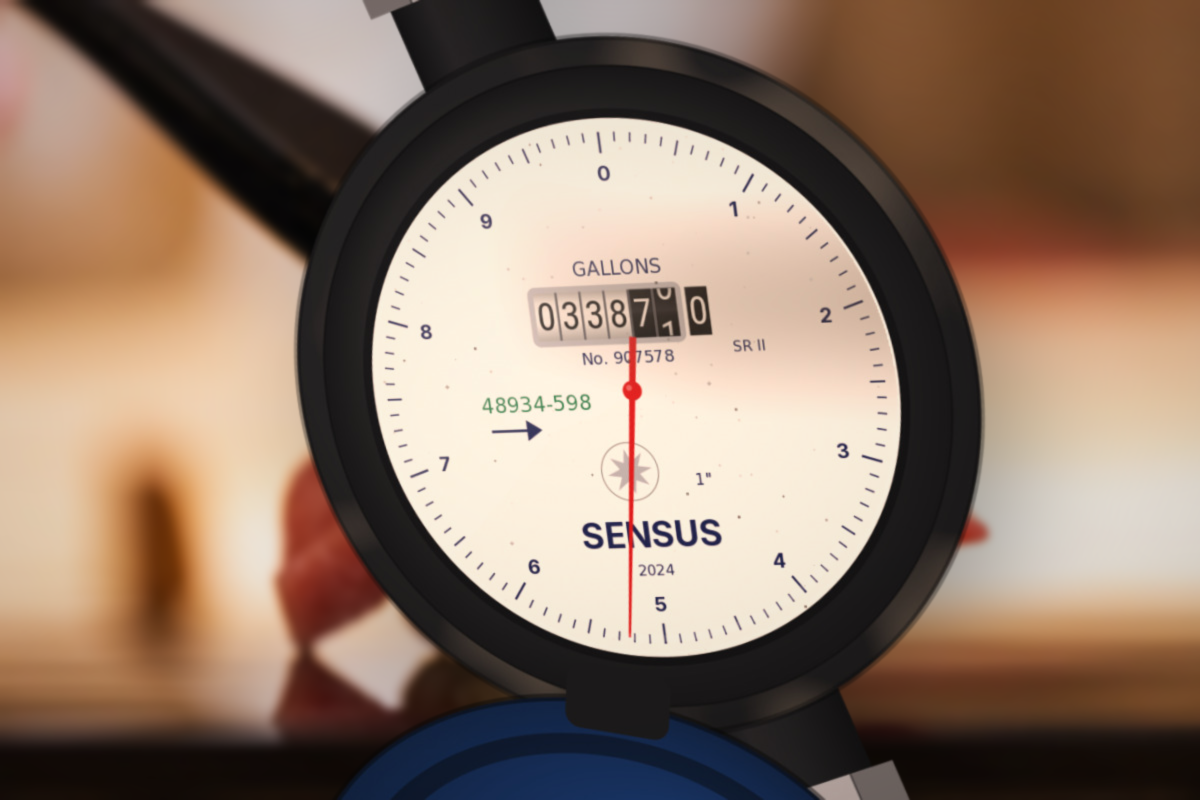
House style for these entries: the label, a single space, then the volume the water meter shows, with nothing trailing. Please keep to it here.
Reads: 338705.2 gal
